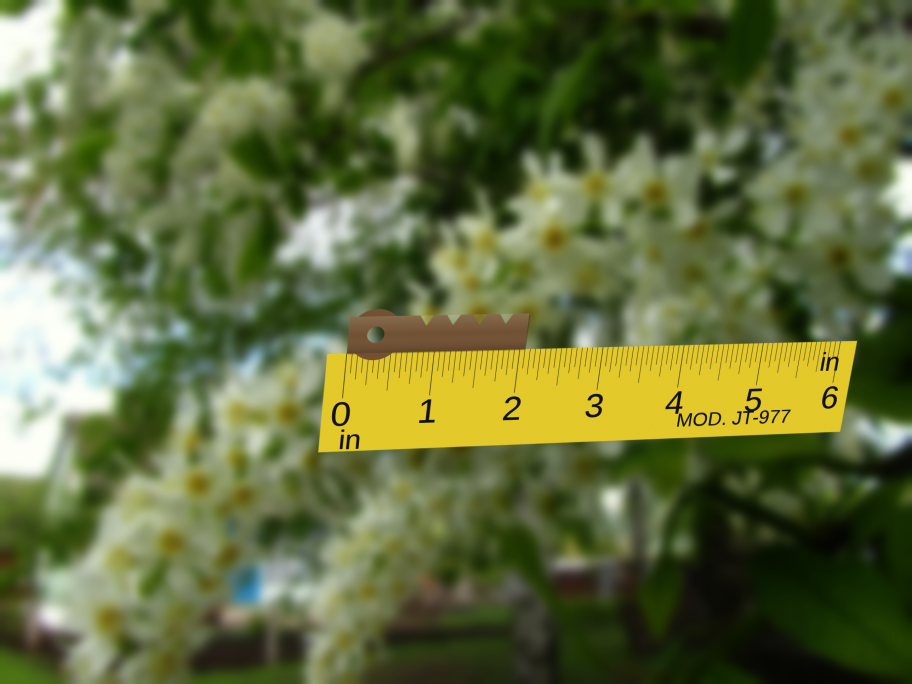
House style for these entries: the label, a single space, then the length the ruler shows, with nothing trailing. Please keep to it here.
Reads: 2.0625 in
